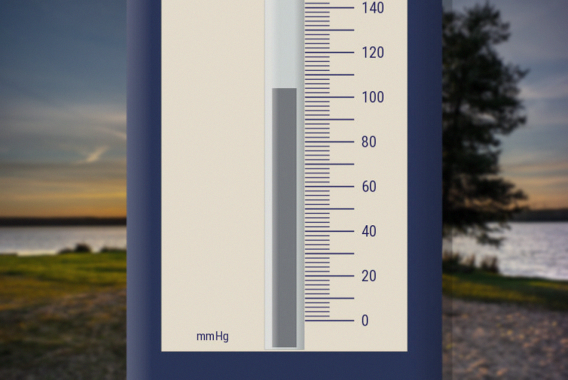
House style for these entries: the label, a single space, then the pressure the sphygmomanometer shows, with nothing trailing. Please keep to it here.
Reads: 104 mmHg
